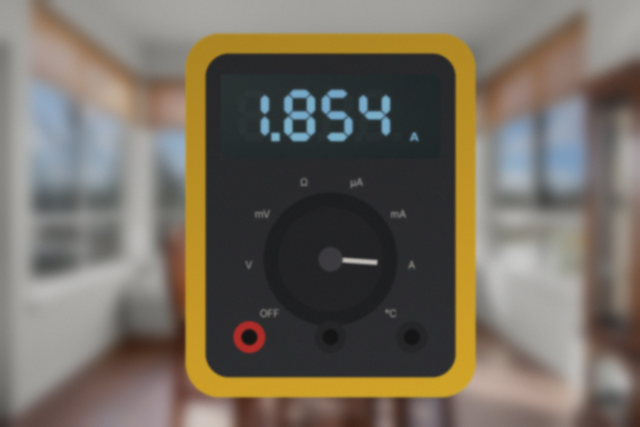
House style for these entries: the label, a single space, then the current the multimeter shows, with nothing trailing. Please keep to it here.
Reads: 1.854 A
